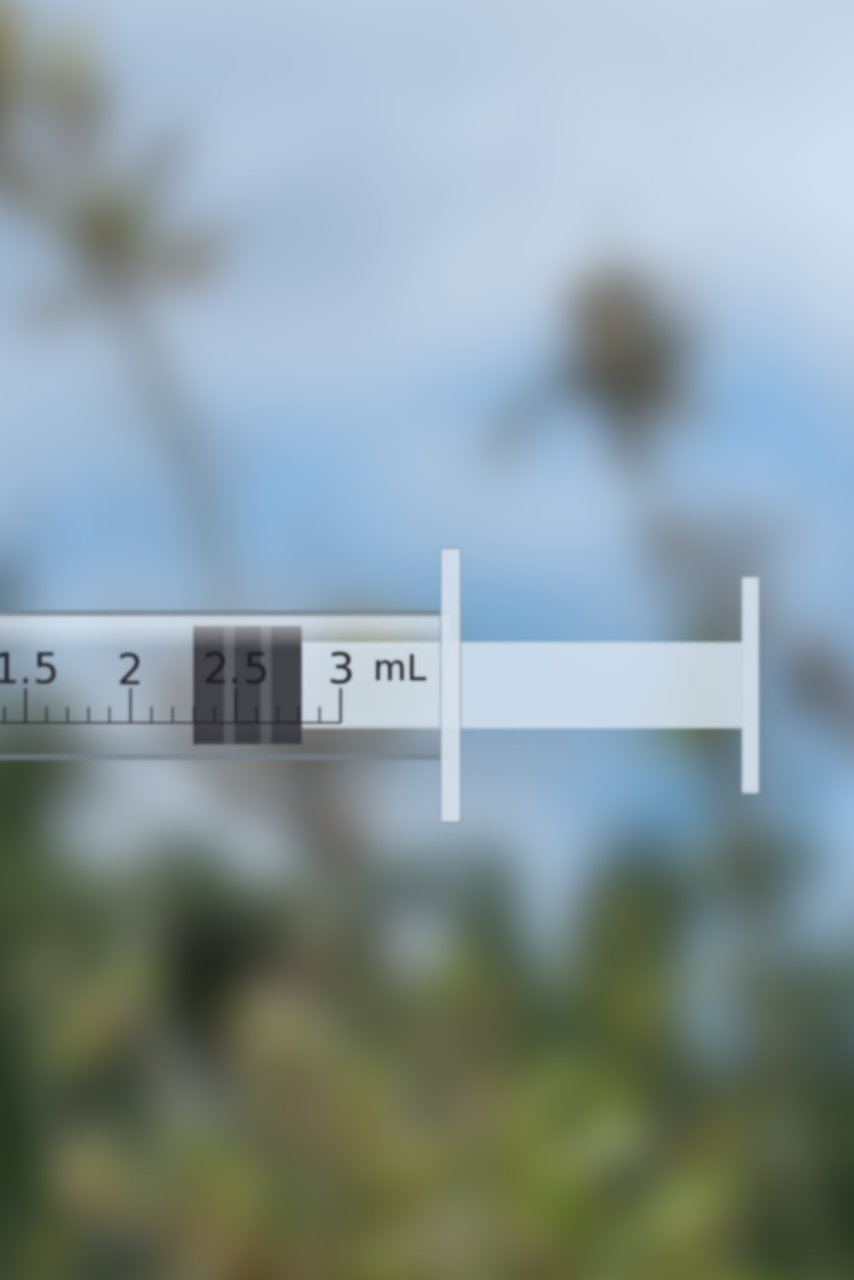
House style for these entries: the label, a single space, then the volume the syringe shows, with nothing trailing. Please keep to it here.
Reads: 2.3 mL
